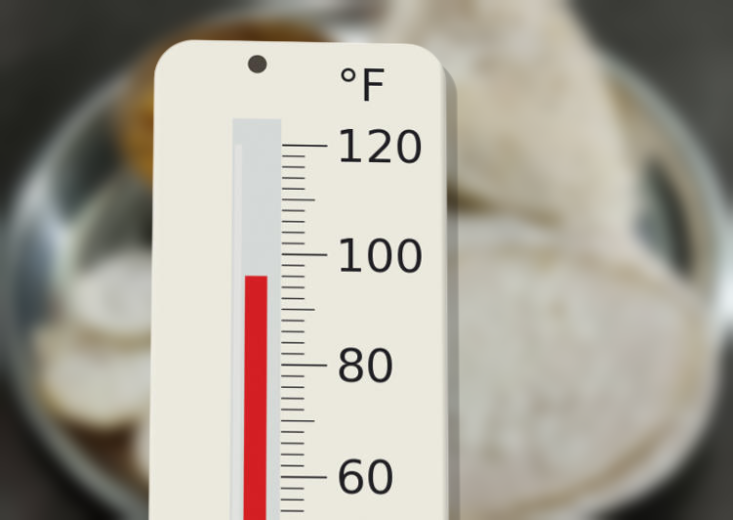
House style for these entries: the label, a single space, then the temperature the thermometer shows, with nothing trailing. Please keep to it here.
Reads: 96 °F
